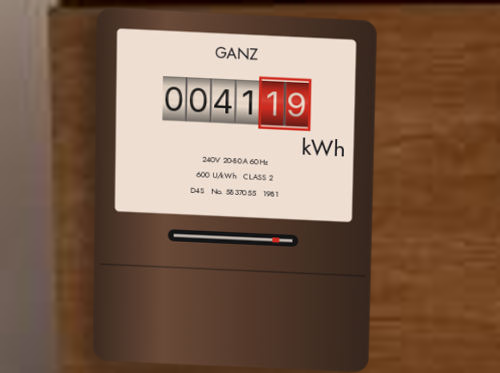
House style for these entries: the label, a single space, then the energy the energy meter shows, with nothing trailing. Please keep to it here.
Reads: 41.19 kWh
